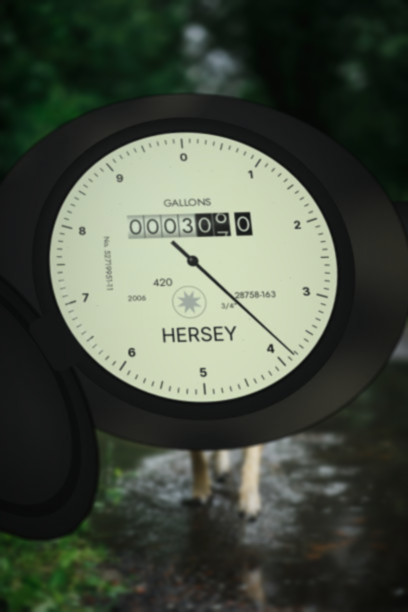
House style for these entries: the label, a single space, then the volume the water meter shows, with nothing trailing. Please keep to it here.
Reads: 3063.8 gal
